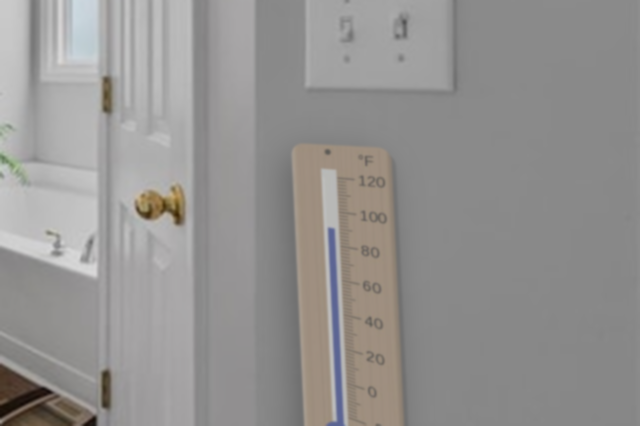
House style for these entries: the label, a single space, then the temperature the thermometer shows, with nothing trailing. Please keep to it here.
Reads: 90 °F
